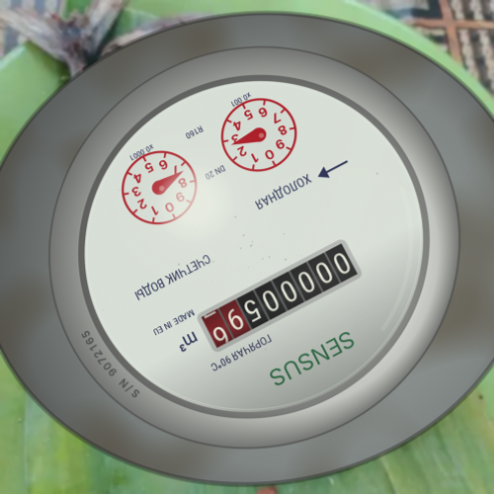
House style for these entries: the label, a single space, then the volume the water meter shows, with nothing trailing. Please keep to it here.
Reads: 5.9627 m³
